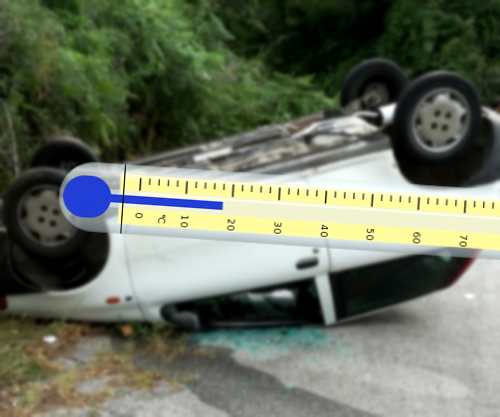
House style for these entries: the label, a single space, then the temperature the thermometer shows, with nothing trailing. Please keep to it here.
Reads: 18 °C
